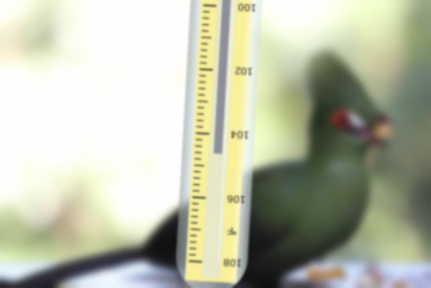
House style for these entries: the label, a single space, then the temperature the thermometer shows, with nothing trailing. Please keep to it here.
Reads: 104.6 °F
